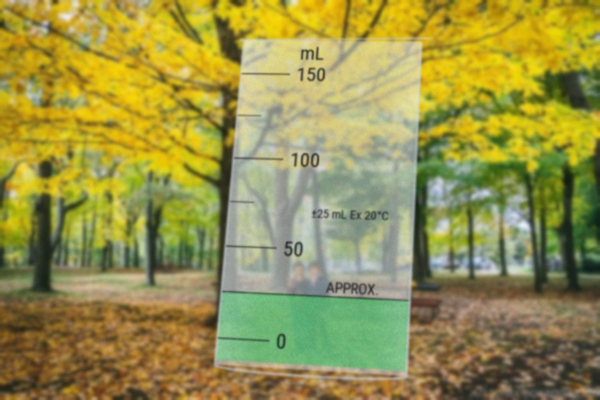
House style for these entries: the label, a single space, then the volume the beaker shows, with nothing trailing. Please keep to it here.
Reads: 25 mL
